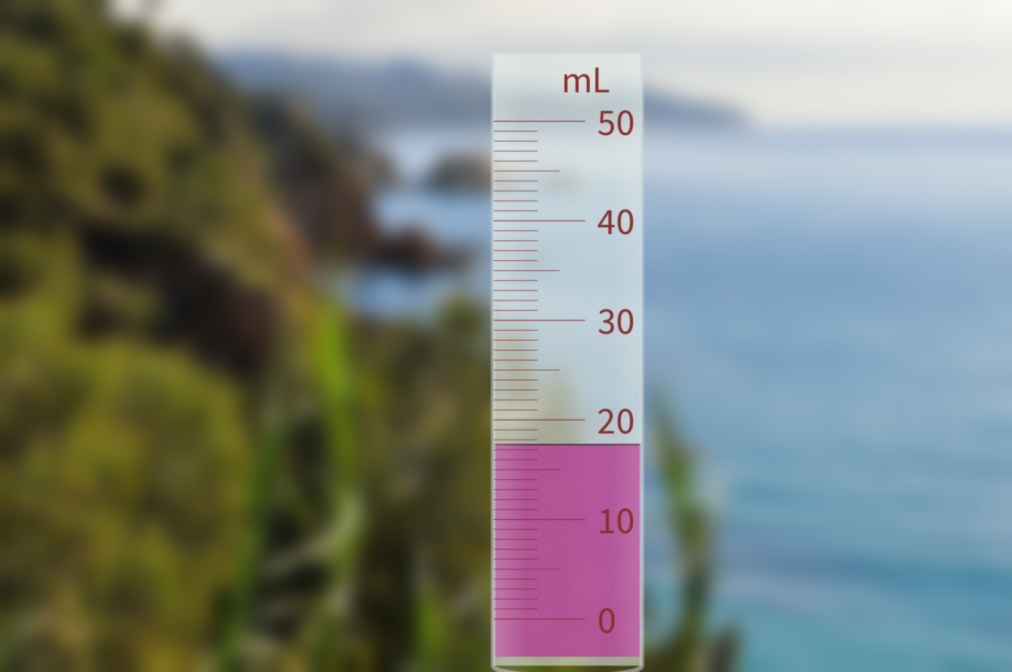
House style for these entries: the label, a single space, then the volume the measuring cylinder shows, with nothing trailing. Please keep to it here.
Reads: 17.5 mL
